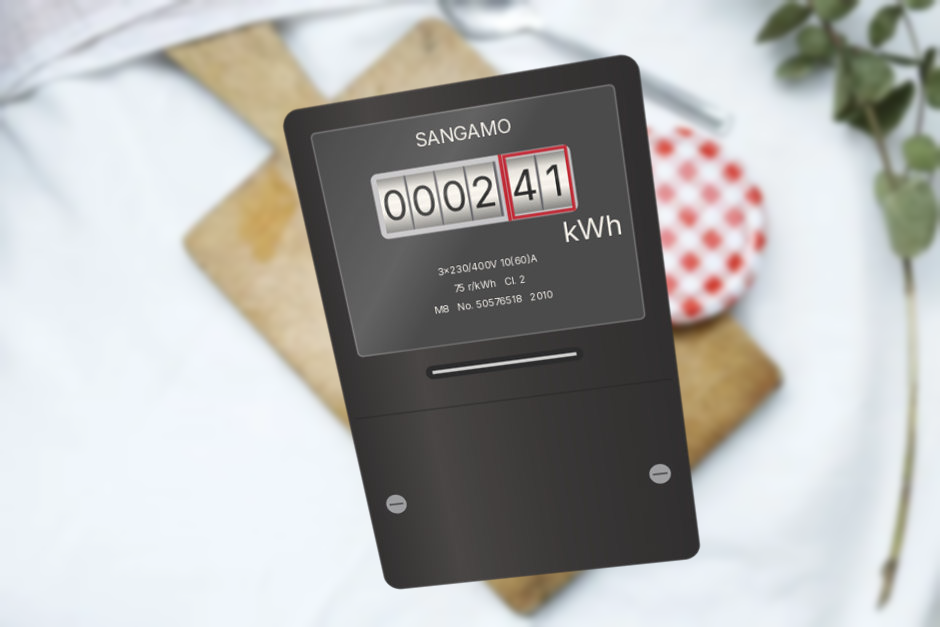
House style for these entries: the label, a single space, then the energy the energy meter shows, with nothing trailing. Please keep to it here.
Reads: 2.41 kWh
